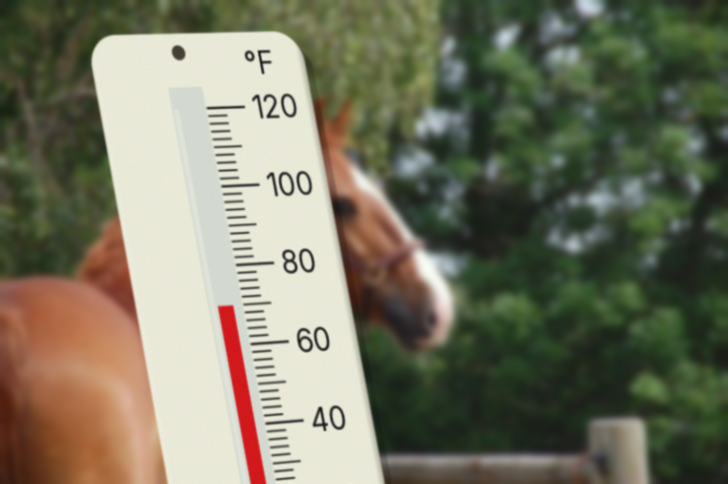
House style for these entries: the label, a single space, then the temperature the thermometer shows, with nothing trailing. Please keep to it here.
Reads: 70 °F
